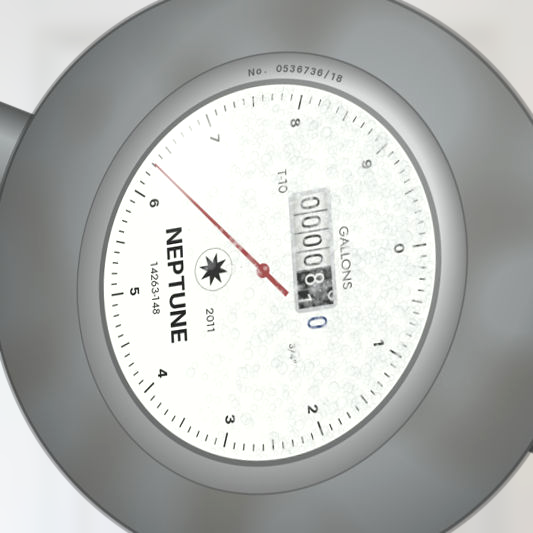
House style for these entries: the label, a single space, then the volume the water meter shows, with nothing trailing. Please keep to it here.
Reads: 806.3 gal
